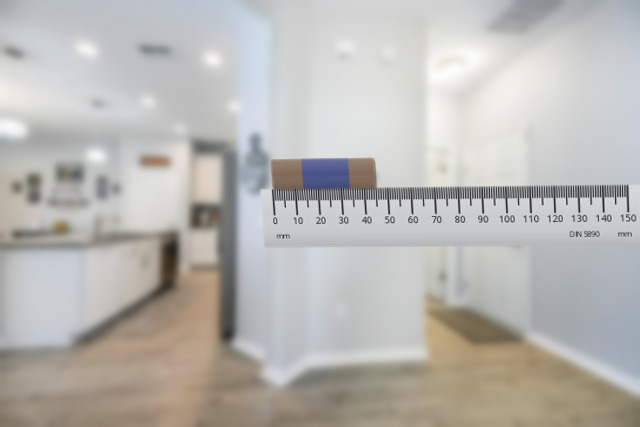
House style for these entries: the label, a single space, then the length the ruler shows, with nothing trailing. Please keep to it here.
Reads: 45 mm
